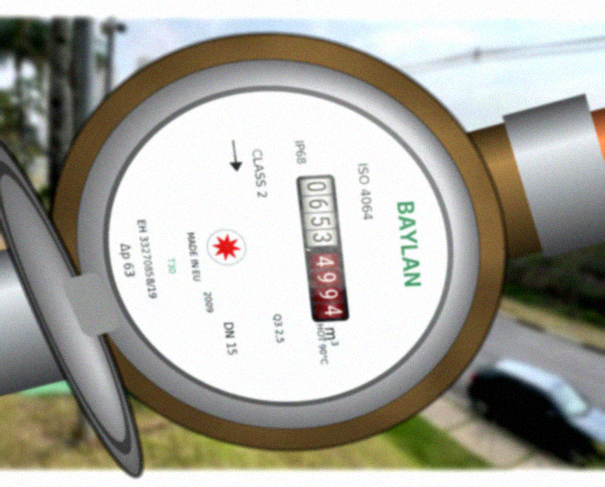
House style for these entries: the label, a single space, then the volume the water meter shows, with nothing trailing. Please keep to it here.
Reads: 653.4994 m³
